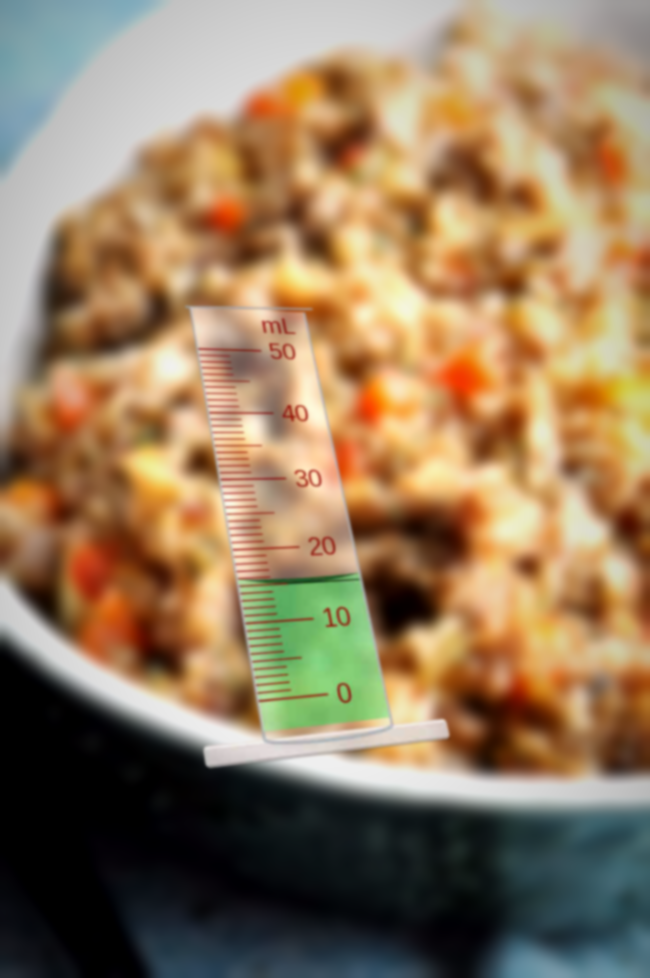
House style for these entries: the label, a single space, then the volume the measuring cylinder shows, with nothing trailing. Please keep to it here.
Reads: 15 mL
